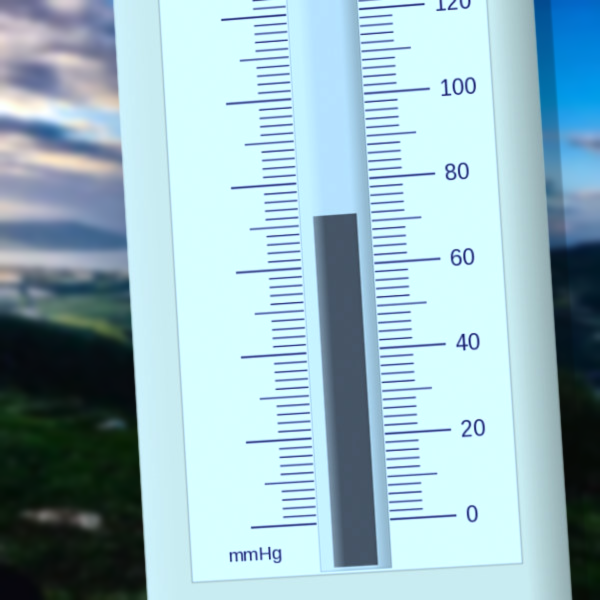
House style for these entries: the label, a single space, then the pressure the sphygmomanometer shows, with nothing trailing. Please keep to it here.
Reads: 72 mmHg
